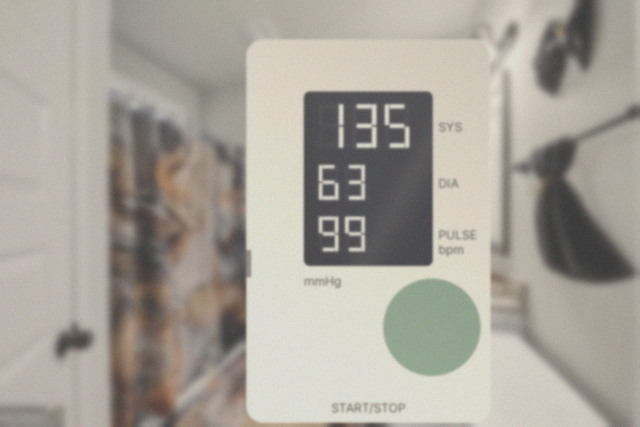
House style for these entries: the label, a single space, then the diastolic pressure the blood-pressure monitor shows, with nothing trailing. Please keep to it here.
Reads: 63 mmHg
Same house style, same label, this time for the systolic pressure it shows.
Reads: 135 mmHg
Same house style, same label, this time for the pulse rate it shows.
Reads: 99 bpm
